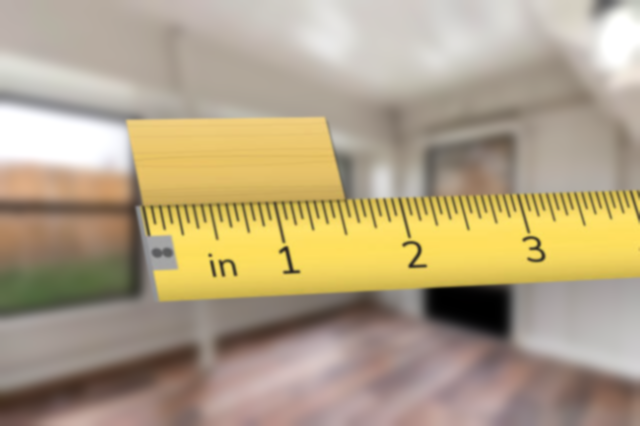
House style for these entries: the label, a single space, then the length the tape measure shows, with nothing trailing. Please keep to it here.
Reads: 1.5625 in
